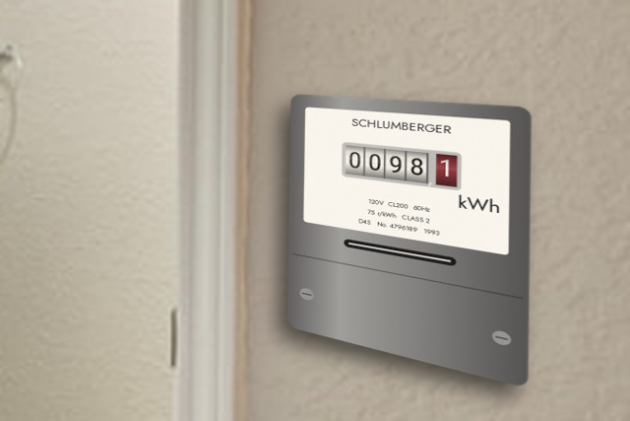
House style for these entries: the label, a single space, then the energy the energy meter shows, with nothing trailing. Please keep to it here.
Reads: 98.1 kWh
